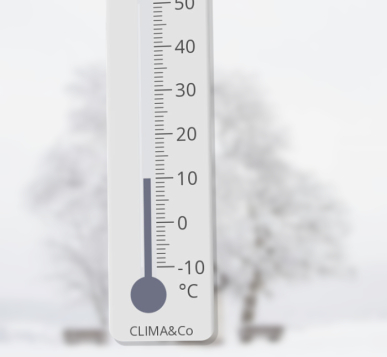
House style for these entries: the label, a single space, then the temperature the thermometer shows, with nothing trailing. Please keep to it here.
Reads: 10 °C
